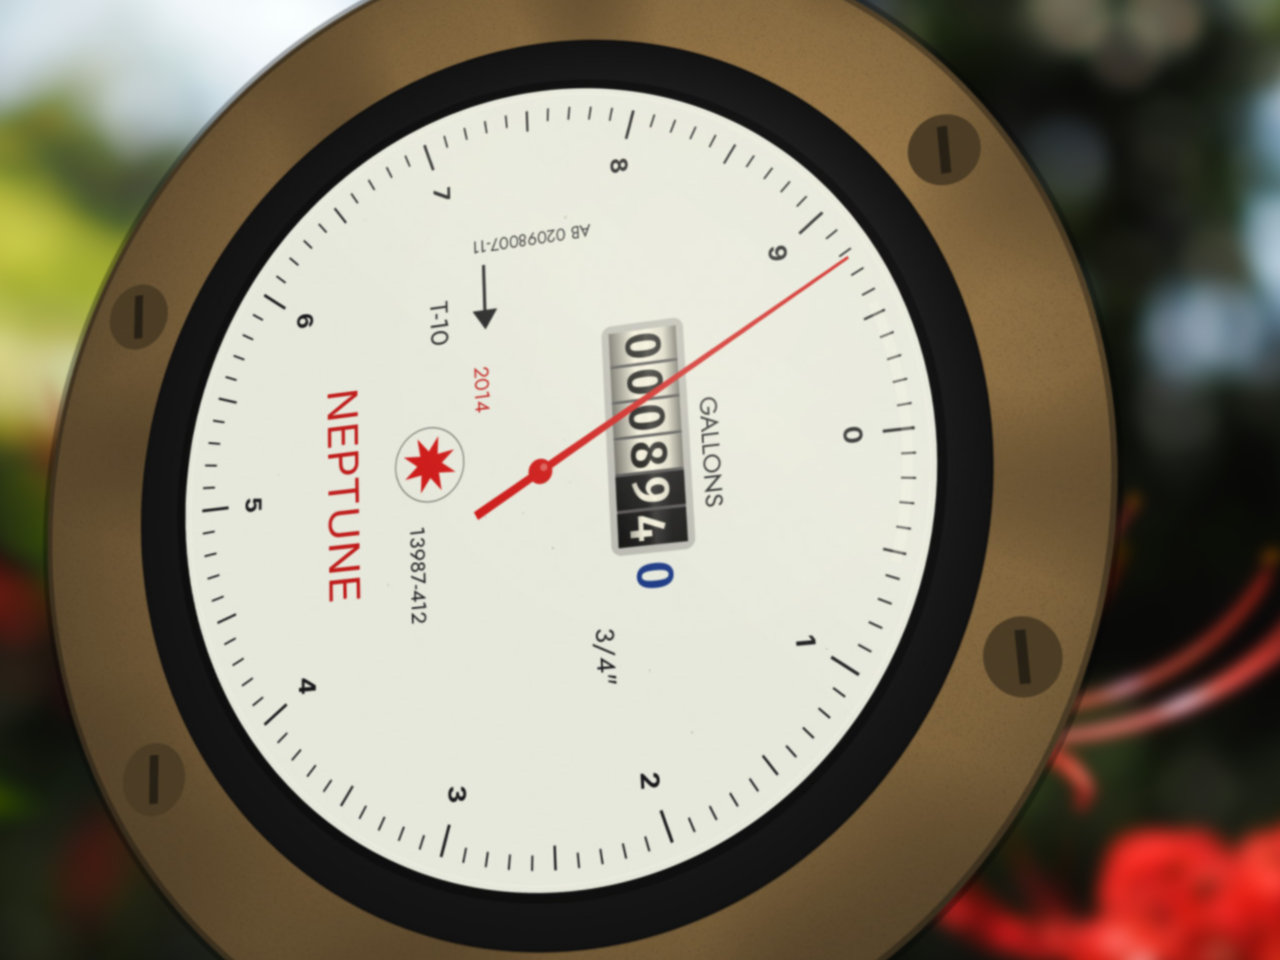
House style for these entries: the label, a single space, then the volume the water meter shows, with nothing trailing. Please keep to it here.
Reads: 8939.2 gal
